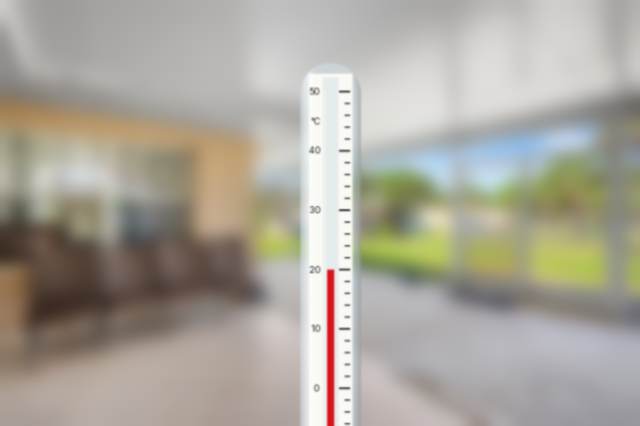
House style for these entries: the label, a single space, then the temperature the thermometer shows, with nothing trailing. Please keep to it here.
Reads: 20 °C
